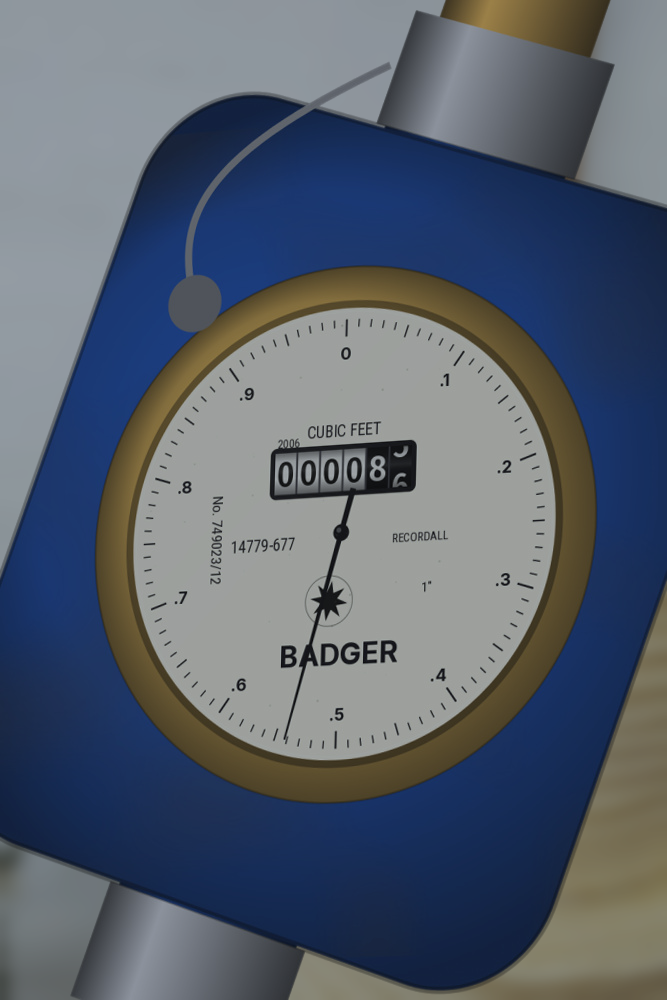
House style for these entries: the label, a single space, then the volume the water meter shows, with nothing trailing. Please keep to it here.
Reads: 85.54 ft³
